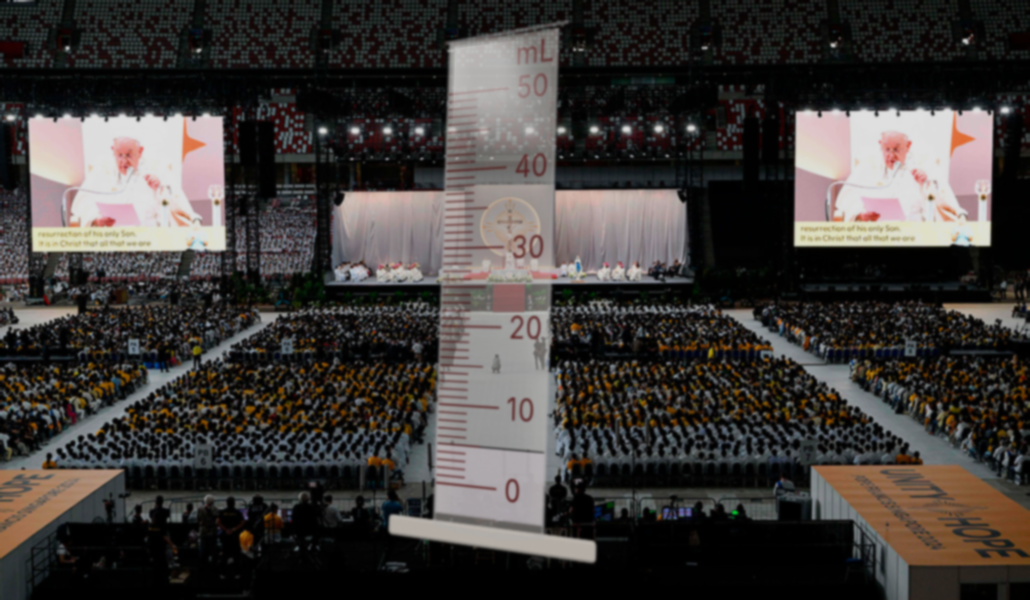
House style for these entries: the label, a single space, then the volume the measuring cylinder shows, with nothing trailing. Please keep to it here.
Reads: 5 mL
